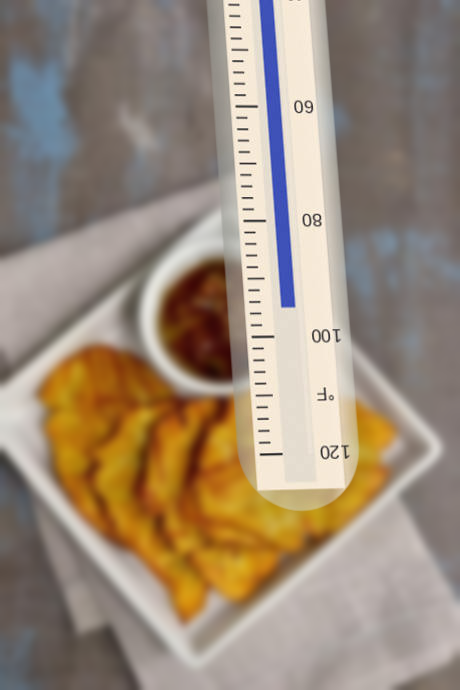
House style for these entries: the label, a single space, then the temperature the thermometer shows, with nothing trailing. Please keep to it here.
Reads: 95 °F
